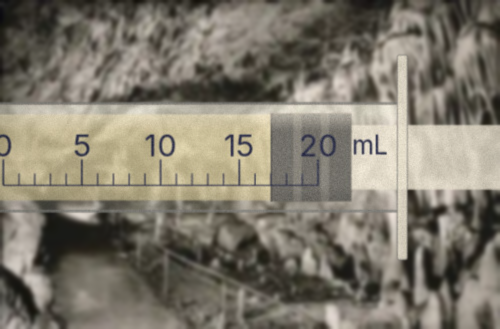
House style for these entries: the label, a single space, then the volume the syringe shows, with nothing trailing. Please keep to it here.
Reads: 17 mL
